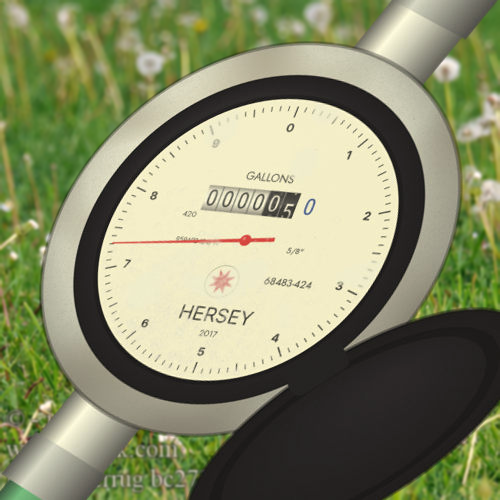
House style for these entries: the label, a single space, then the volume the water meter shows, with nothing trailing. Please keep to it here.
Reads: 47.3 gal
